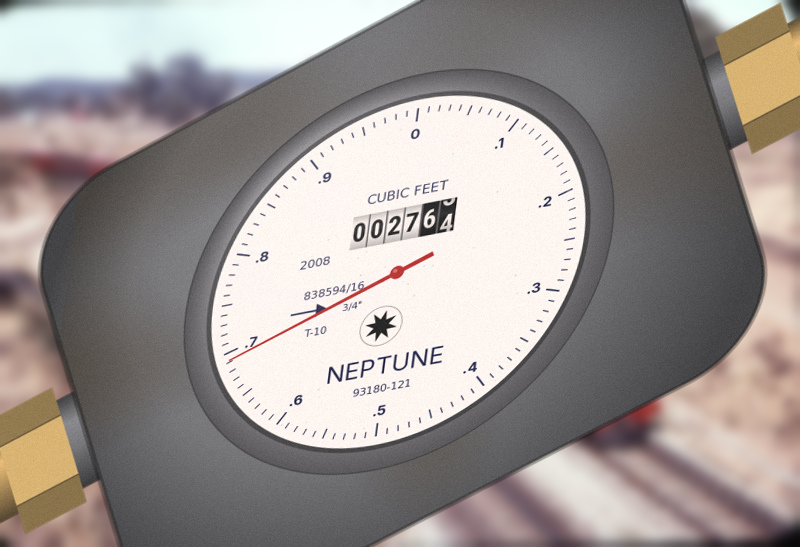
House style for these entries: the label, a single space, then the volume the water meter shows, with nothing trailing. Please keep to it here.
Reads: 2763.69 ft³
